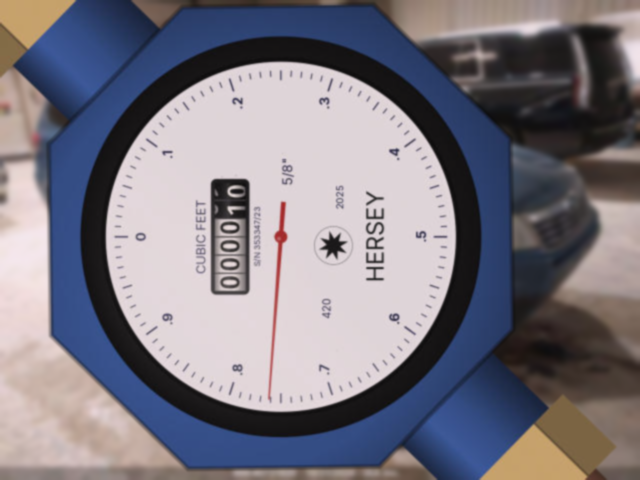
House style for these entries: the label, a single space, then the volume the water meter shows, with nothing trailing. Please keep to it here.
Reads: 9.76 ft³
